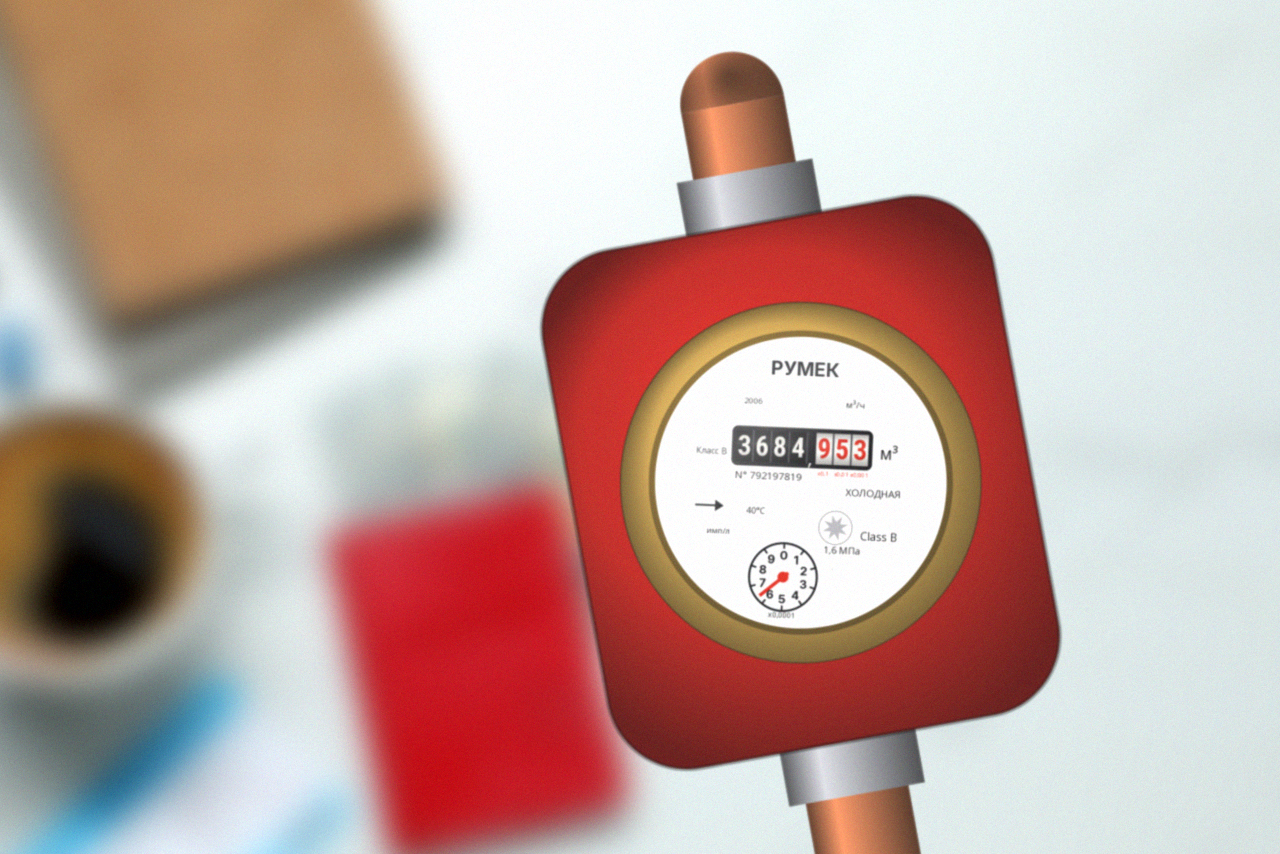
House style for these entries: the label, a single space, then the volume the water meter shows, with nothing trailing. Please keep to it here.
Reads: 3684.9536 m³
